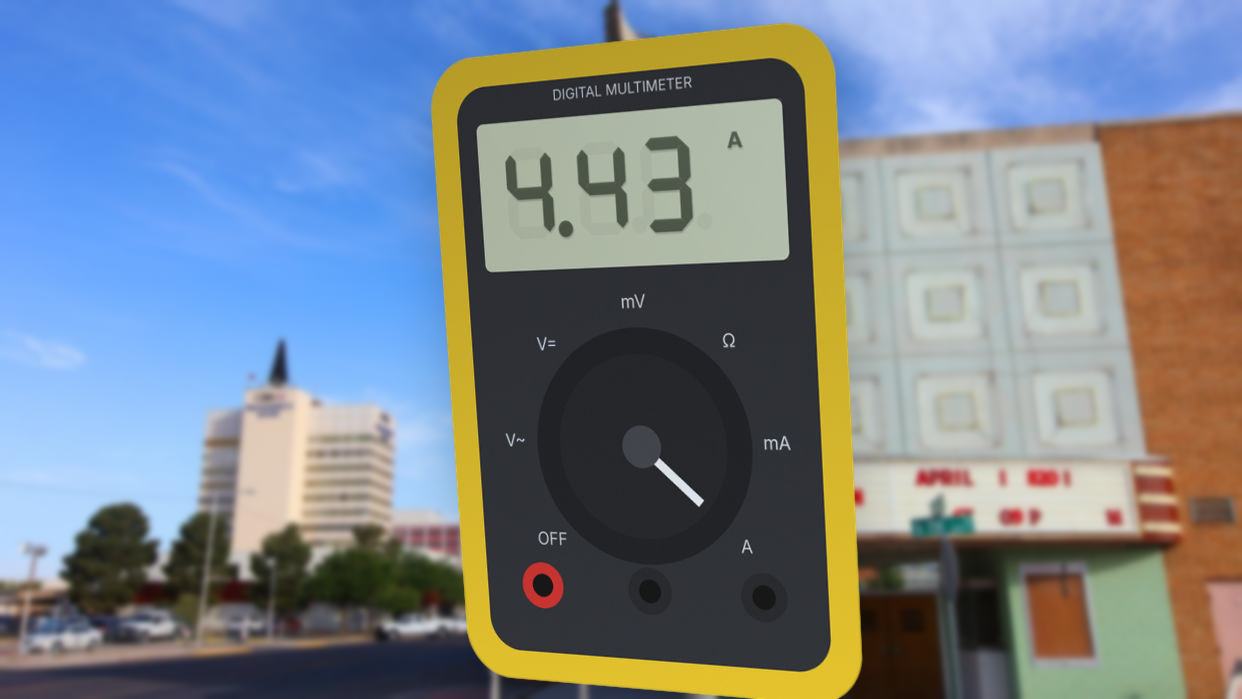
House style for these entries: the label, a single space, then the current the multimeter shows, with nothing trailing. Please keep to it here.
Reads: 4.43 A
